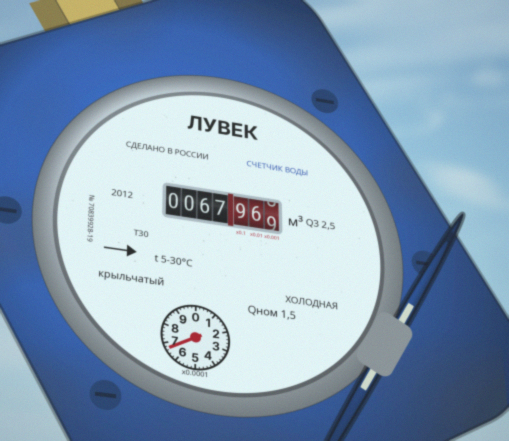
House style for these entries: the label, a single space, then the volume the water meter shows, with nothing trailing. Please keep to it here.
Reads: 67.9686 m³
